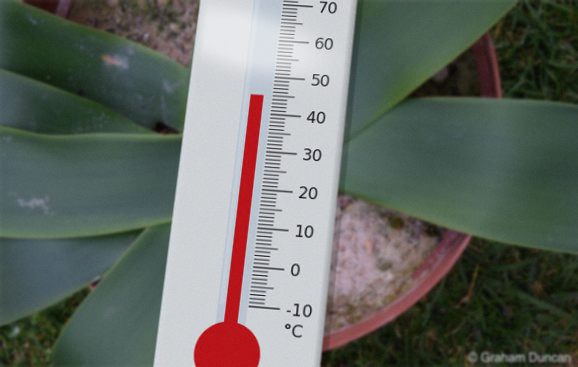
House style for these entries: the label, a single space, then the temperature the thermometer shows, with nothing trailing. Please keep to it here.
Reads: 45 °C
